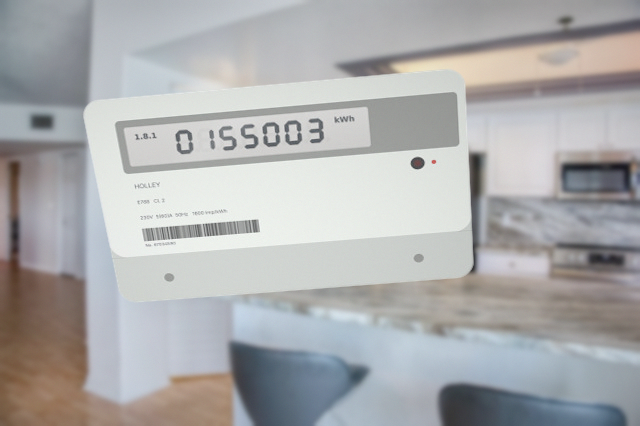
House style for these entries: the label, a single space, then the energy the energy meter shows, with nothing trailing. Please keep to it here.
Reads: 155003 kWh
